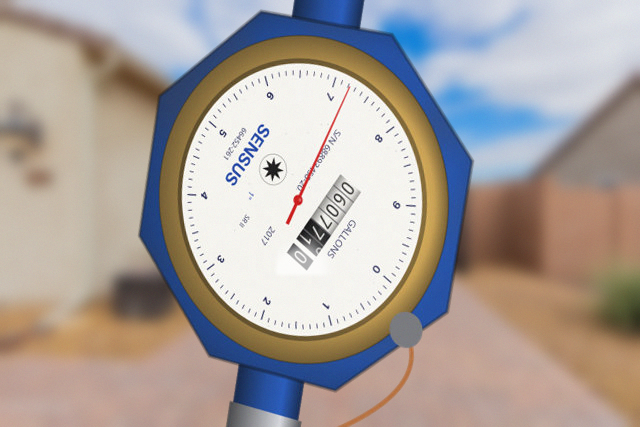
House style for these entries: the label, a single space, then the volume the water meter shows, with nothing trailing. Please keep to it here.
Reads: 607707.2 gal
